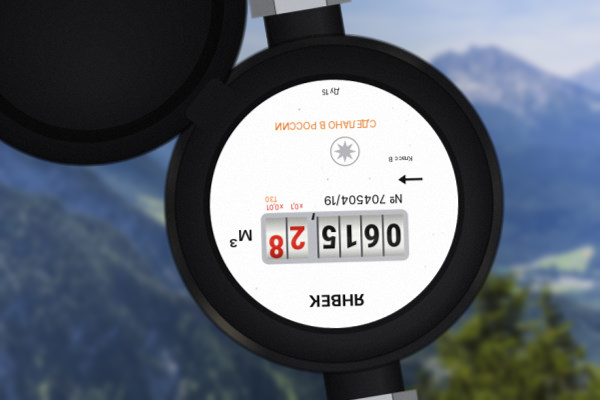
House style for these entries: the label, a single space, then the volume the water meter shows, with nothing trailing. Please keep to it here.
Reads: 615.28 m³
